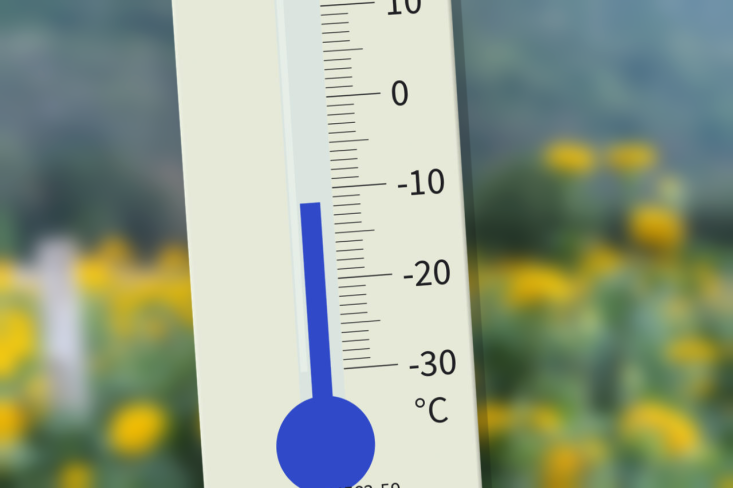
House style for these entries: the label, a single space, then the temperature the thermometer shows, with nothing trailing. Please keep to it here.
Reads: -11.5 °C
